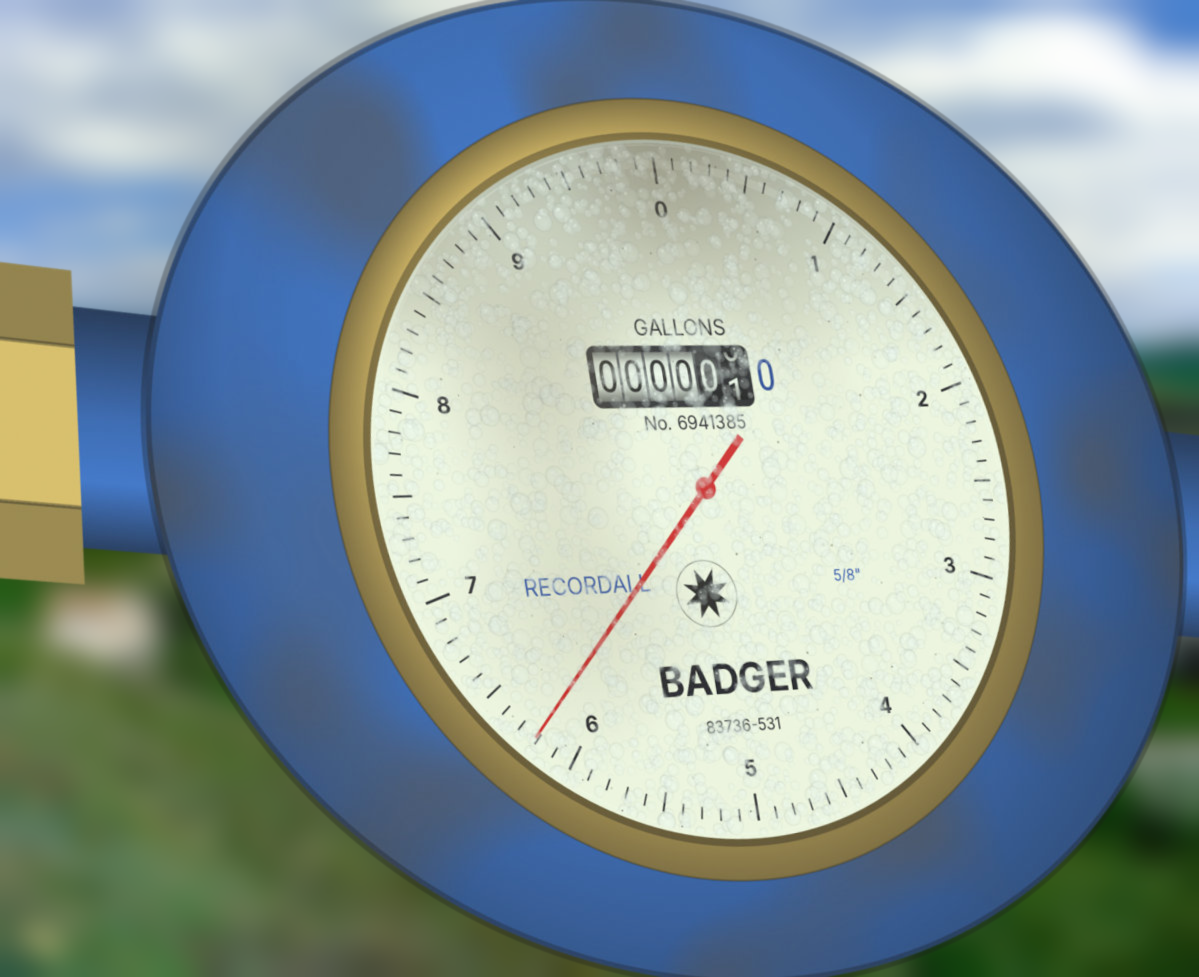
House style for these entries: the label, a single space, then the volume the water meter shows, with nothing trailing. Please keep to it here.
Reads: 6.2 gal
